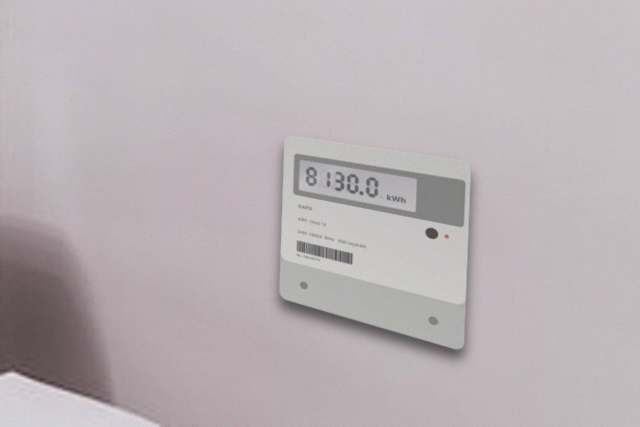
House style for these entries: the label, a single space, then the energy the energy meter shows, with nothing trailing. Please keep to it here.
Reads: 8130.0 kWh
